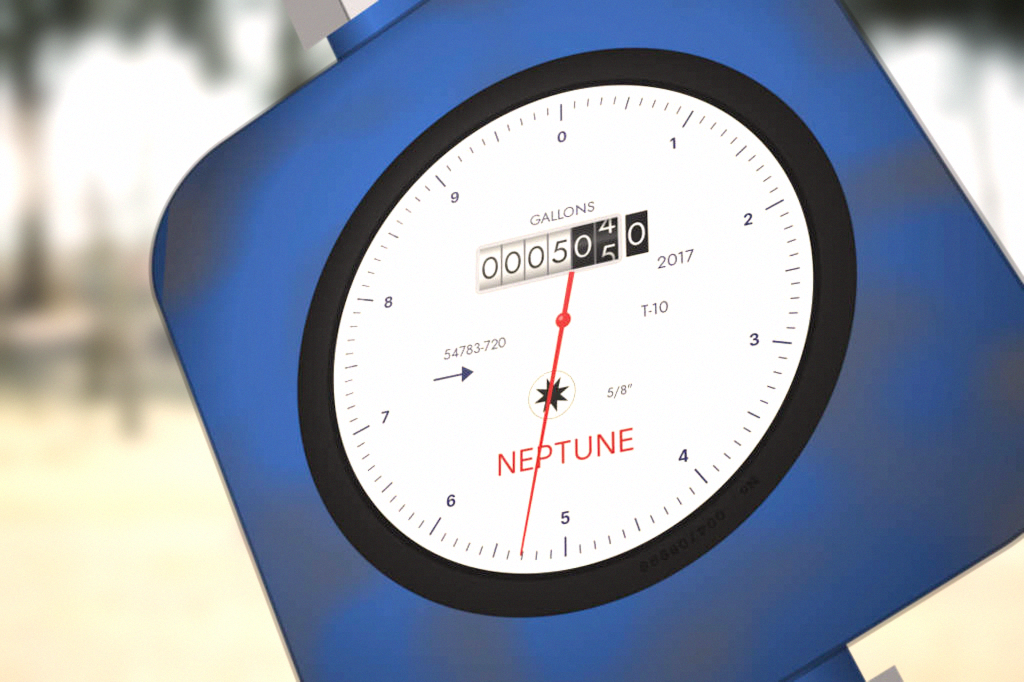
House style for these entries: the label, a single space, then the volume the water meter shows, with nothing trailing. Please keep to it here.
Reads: 5045.3 gal
